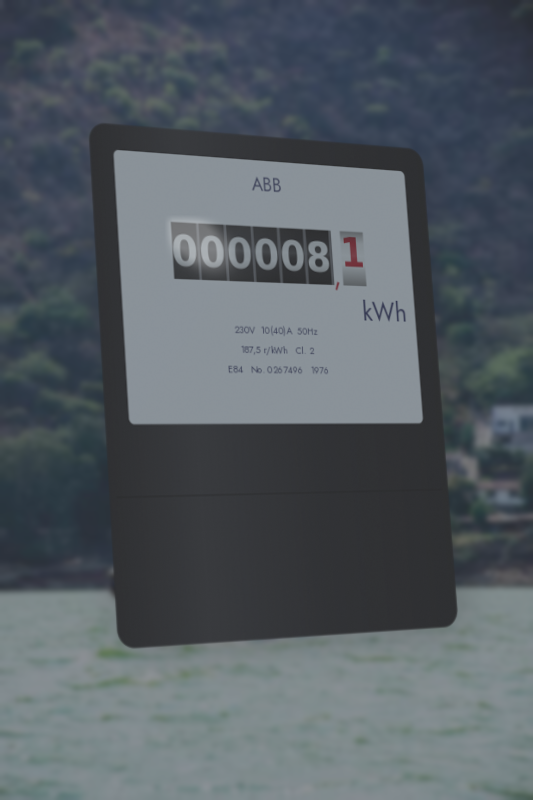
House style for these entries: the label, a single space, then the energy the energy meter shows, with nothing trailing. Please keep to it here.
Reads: 8.1 kWh
